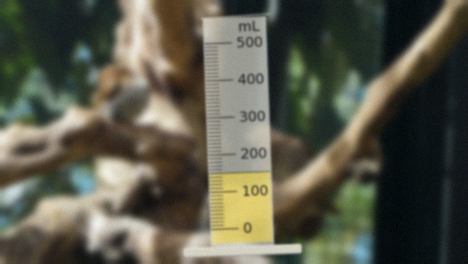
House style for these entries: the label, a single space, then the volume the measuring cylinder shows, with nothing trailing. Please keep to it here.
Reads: 150 mL
